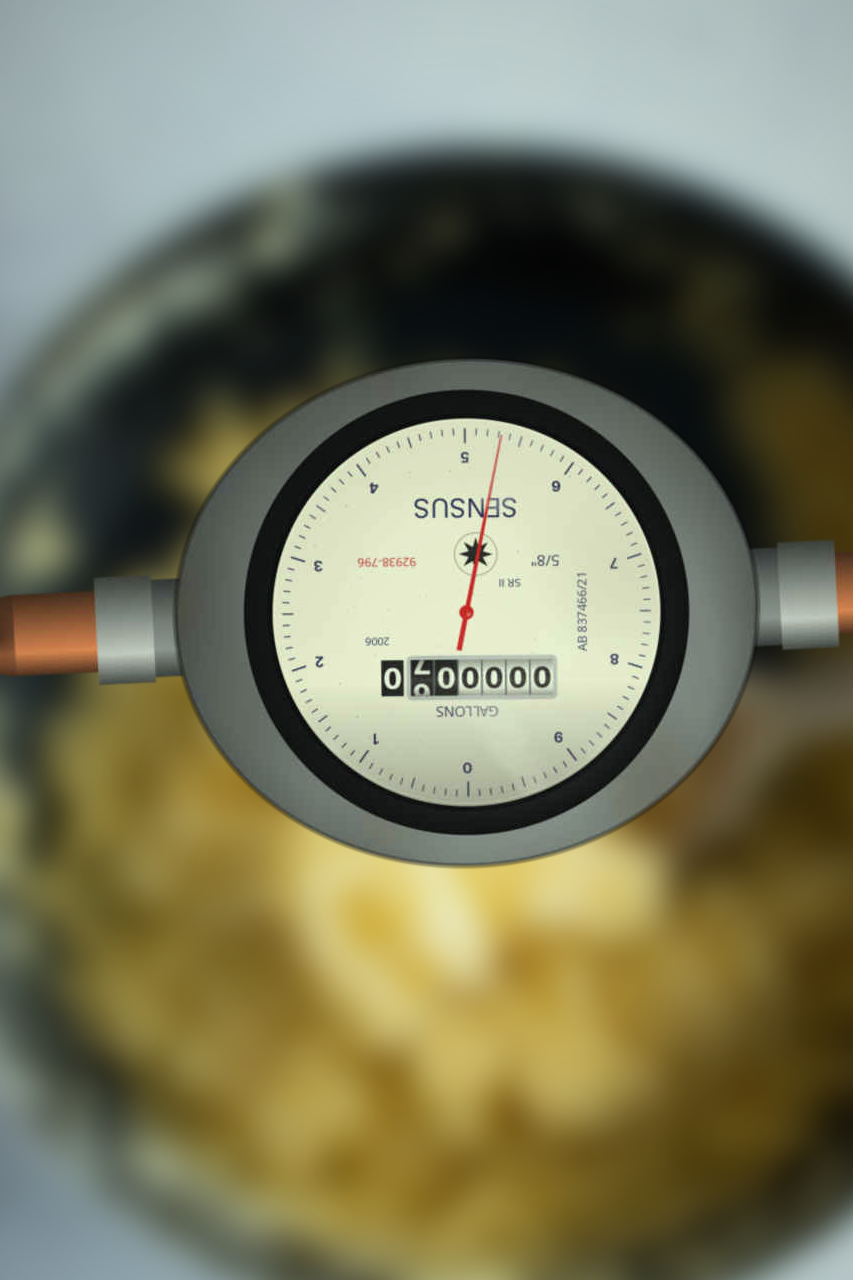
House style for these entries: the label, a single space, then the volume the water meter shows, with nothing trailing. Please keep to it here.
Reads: 65.3 gal
